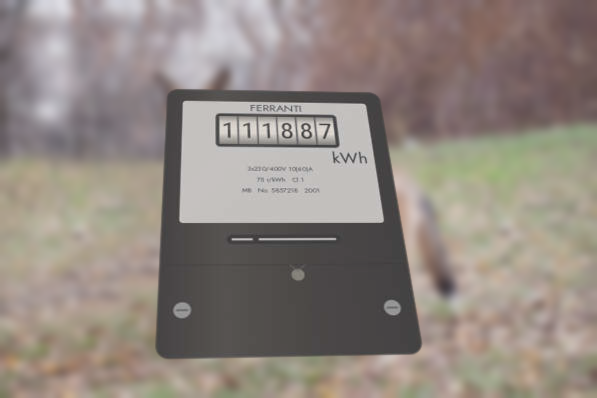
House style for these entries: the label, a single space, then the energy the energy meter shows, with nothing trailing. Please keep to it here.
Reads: 111887 kWh
